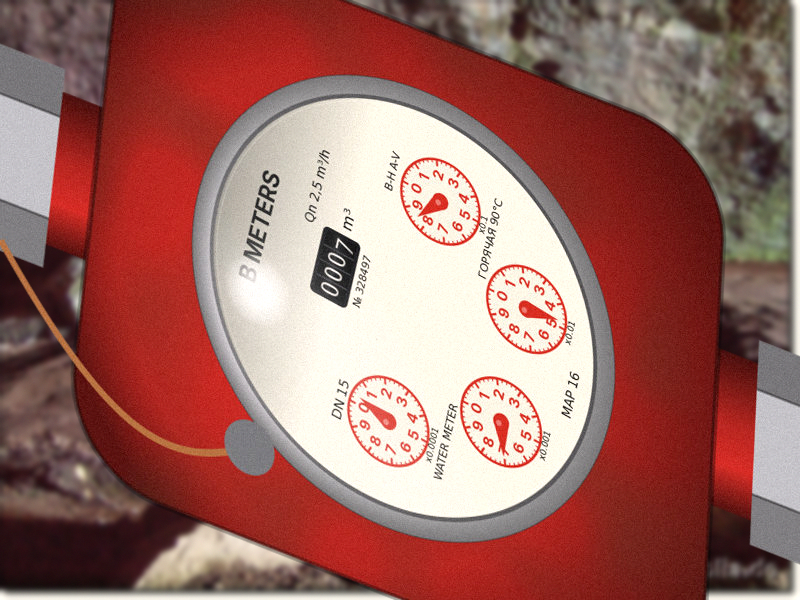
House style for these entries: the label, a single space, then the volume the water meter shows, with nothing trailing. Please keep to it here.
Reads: 6.8470 m³
